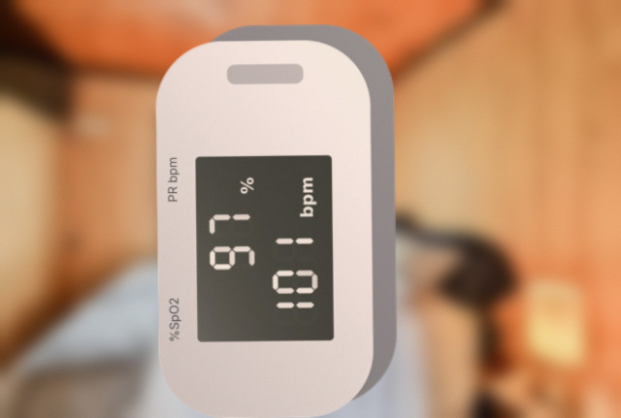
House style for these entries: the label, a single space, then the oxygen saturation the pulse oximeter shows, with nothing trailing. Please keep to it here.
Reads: 97 %
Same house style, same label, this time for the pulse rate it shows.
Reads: 101 bpm
